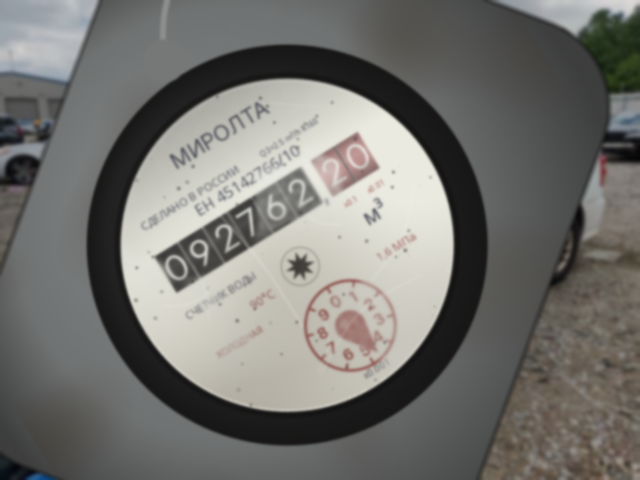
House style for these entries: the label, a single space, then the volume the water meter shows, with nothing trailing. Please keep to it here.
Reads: 92762.204 m³
